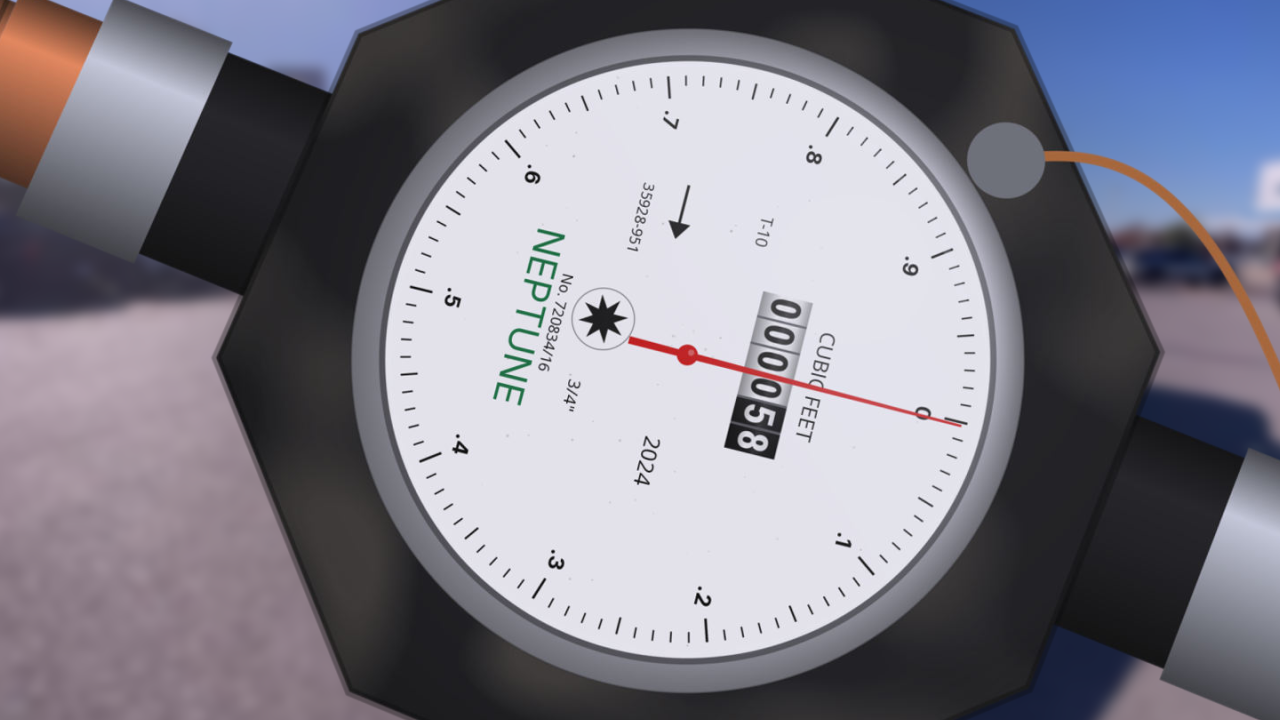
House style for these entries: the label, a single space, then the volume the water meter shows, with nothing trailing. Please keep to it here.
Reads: 58.00 ft³
